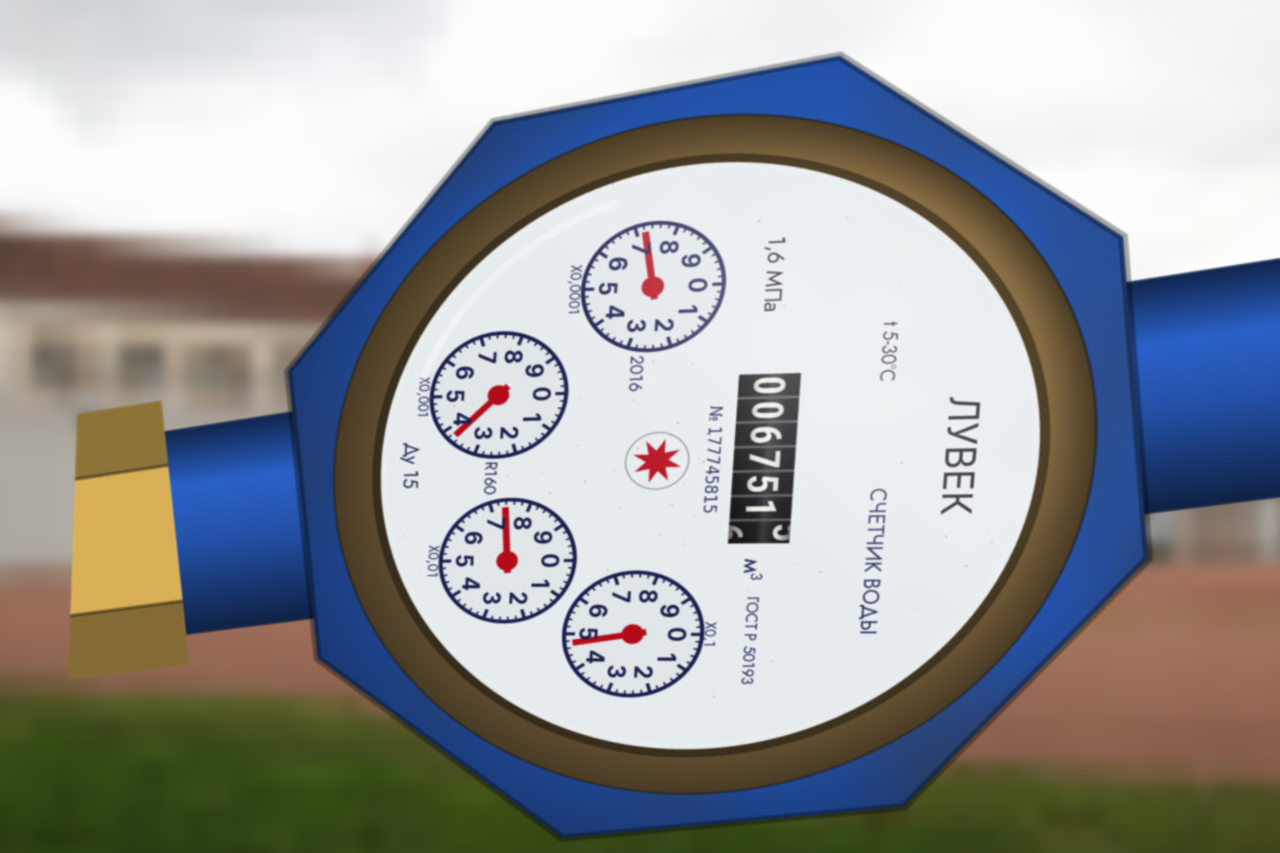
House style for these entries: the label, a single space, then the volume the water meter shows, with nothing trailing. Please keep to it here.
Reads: 67515.4737 m³
